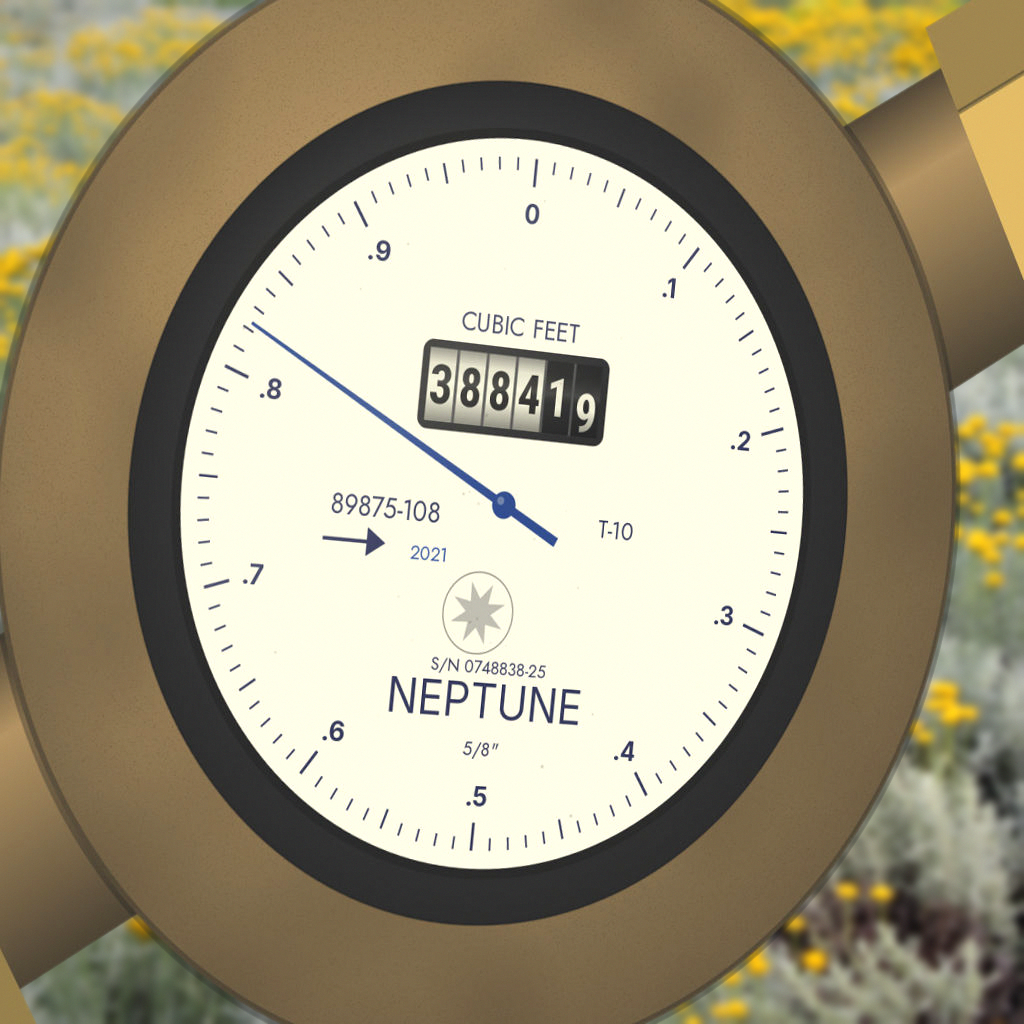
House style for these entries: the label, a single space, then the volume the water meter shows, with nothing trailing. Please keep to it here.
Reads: 388418.82 ft³
